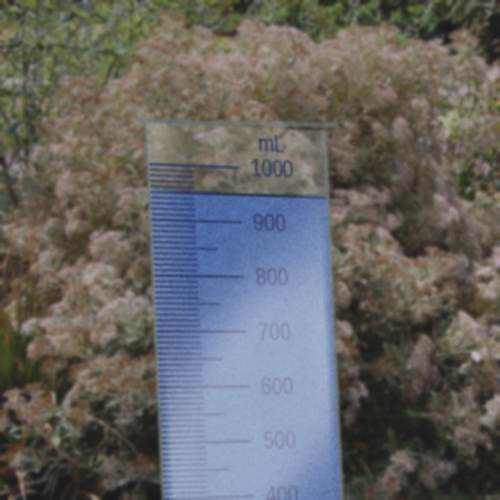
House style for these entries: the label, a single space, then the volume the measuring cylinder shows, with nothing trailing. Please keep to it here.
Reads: 950 mL
